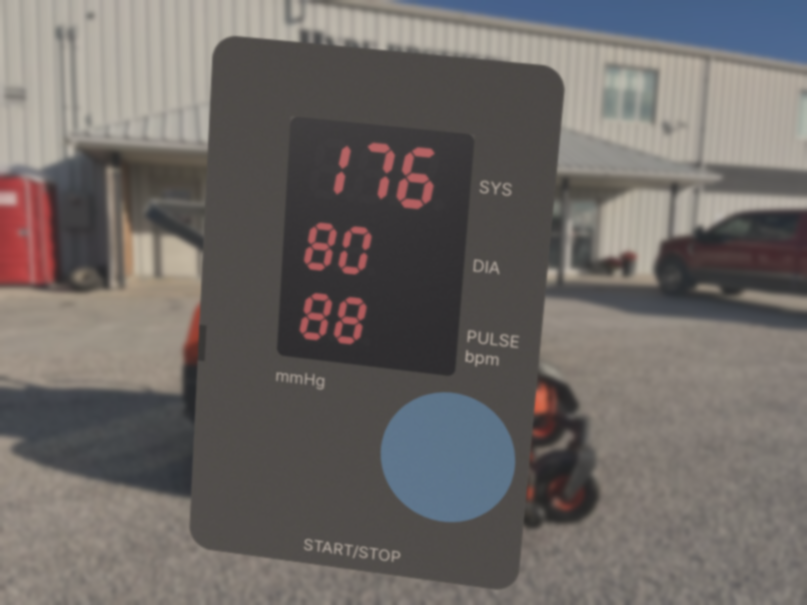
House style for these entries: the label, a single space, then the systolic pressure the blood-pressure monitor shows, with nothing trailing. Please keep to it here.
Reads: 176 mmHg
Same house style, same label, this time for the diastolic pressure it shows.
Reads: 80 mmHg
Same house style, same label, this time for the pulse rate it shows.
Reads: 88 bpm
